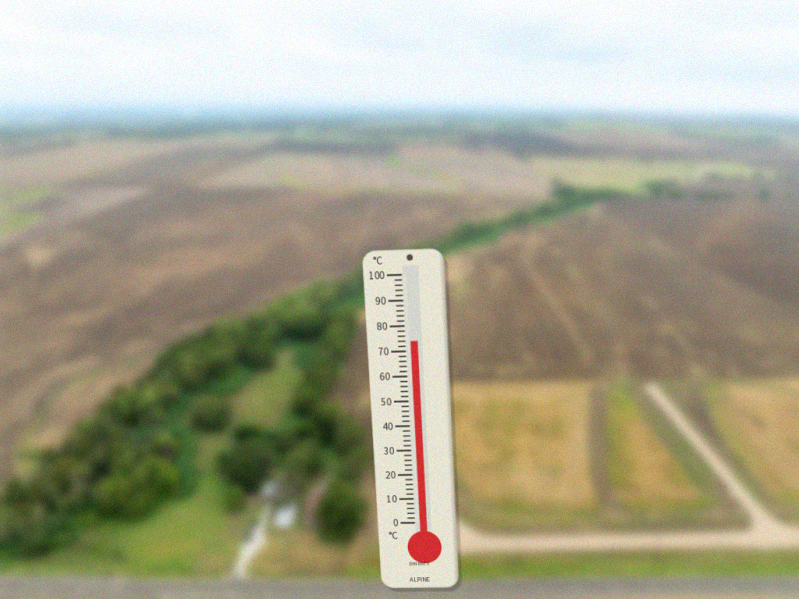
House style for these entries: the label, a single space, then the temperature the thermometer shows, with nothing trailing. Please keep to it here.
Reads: 74 °C
